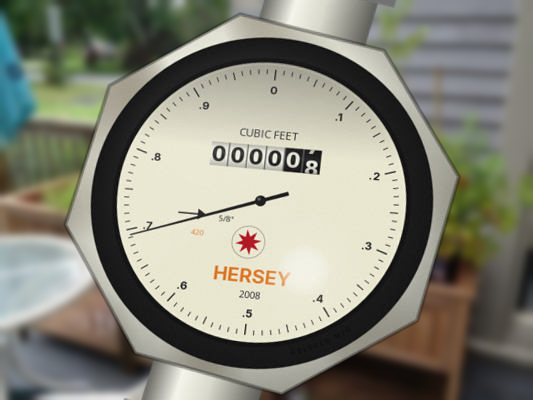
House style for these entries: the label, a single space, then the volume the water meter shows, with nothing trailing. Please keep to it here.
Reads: 7.69 ft³
